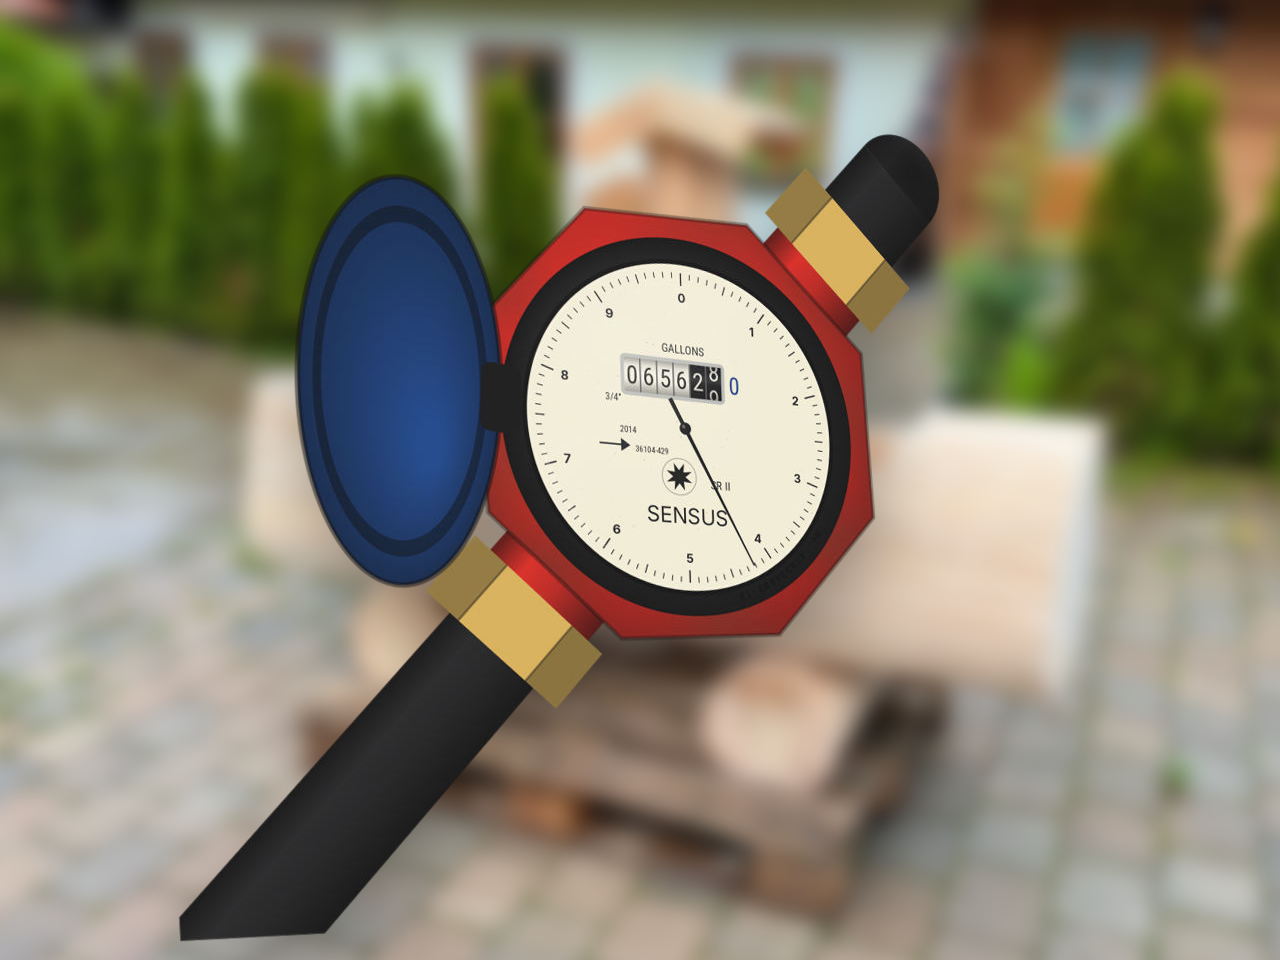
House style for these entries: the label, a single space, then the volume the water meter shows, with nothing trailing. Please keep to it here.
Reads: 656284.2 gal
